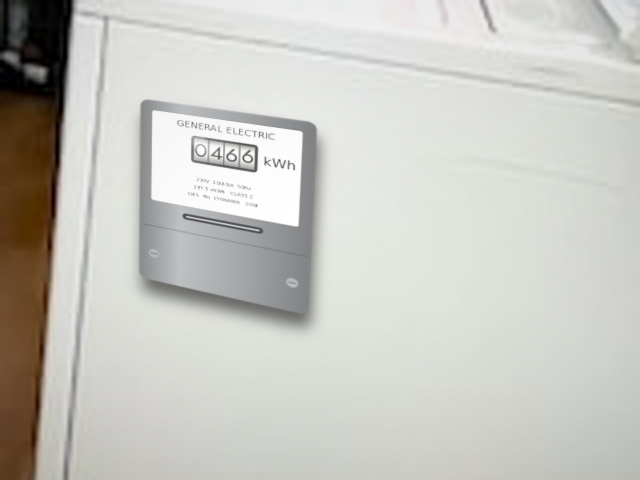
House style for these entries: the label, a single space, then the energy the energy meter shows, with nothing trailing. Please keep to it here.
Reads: 466 kWh
